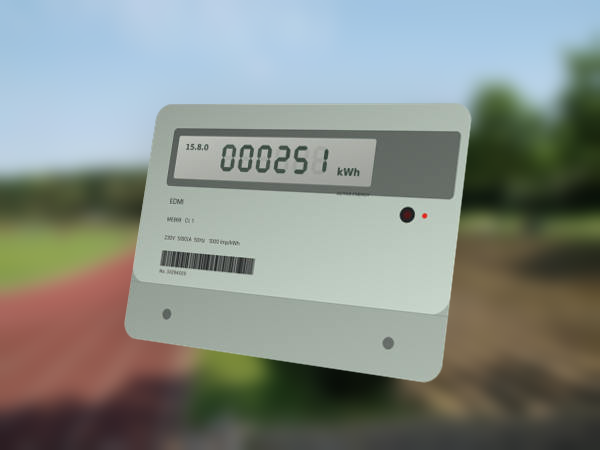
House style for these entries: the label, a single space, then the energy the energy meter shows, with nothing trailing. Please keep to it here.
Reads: 251 kWh
